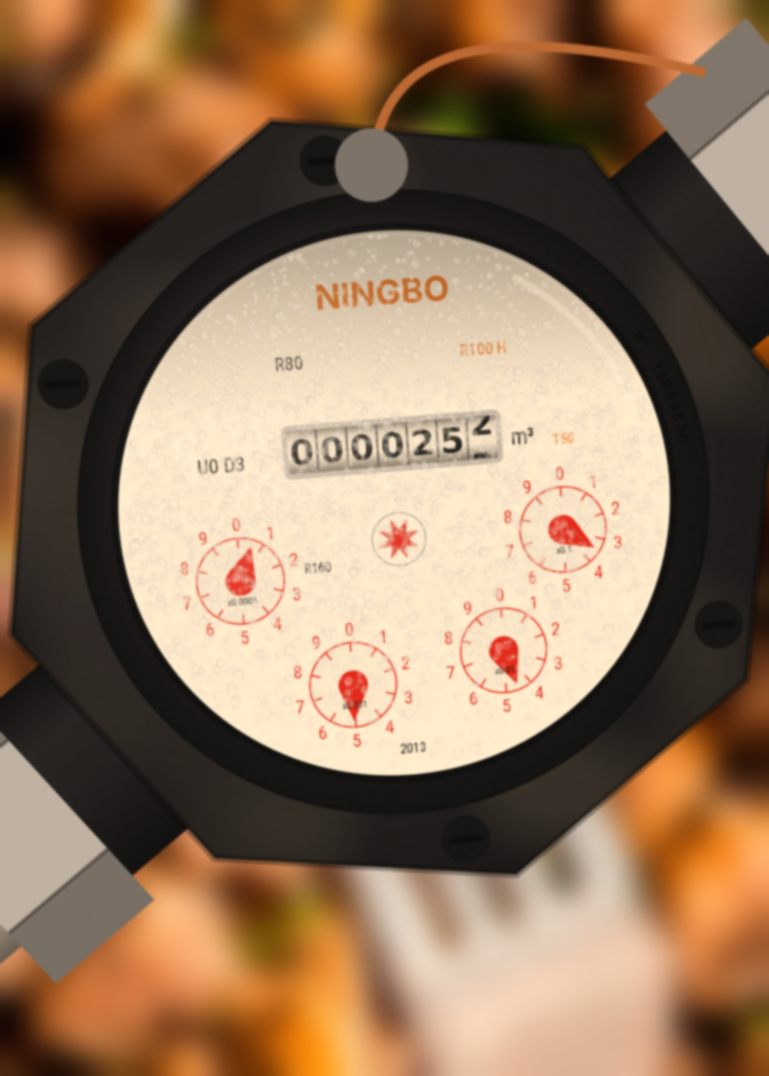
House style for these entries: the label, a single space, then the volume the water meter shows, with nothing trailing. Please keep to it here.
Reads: 252.3450 m³
